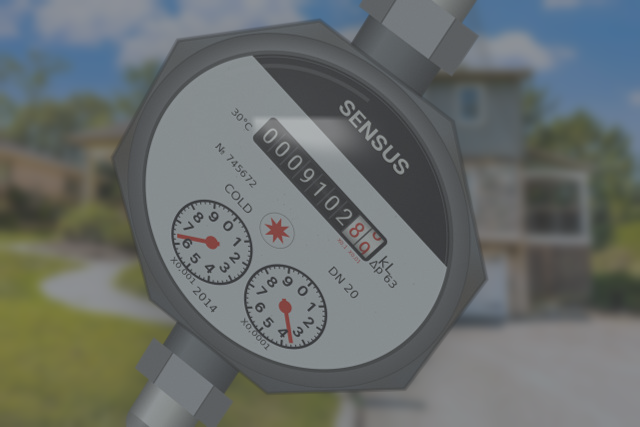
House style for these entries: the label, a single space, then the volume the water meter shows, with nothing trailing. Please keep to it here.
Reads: 9102.8863 kL
